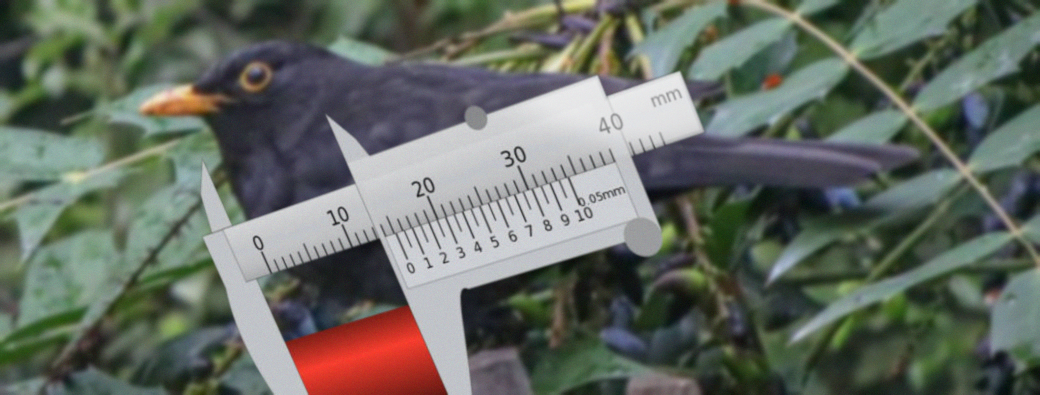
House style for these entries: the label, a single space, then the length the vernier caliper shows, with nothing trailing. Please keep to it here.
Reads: 15.2 mm
